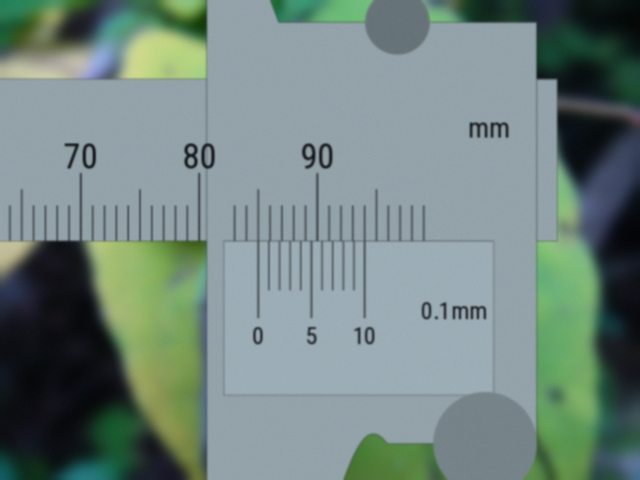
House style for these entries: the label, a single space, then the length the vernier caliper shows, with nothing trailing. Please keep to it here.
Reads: 85.0 mm
